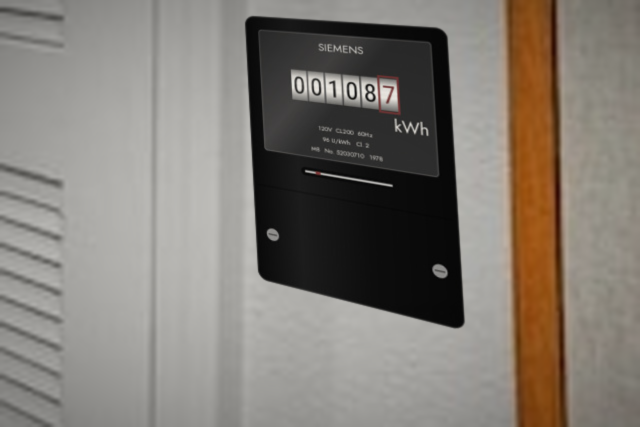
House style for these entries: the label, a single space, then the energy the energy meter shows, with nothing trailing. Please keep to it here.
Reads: 108.7 kWh
